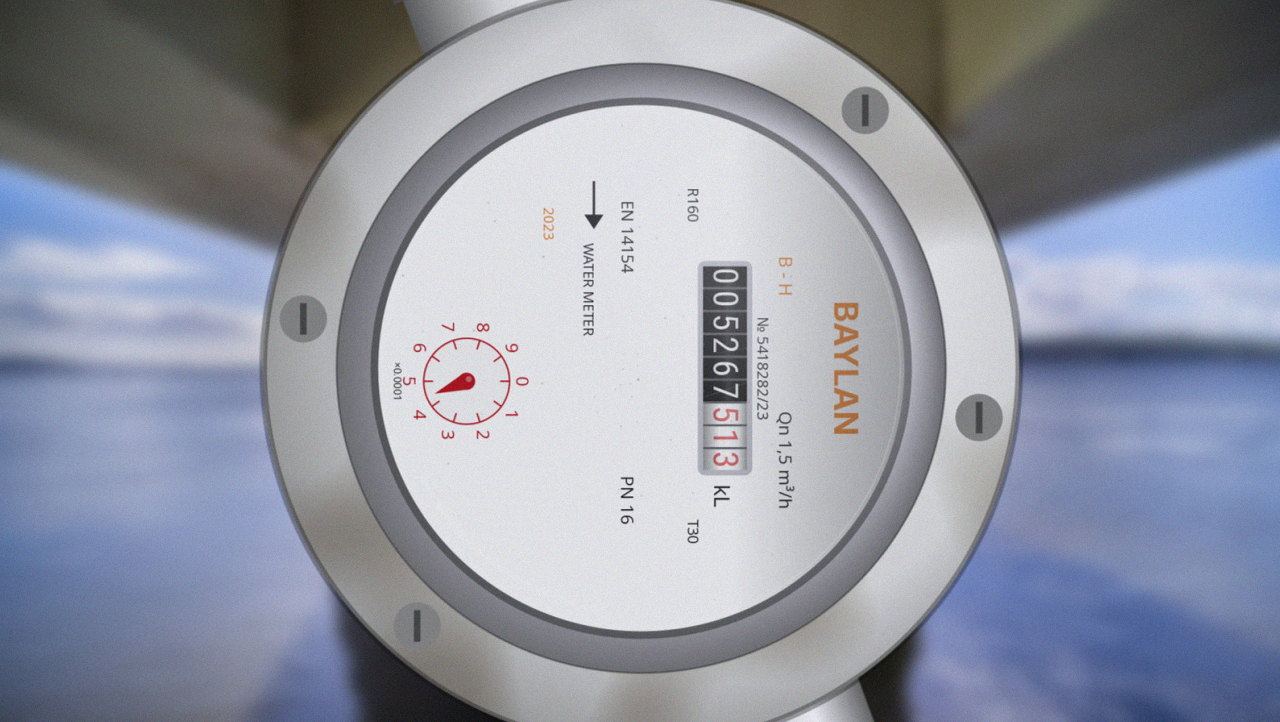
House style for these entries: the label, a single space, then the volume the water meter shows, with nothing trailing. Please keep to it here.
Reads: 5267.5134 kL
